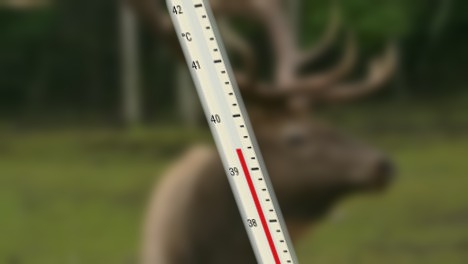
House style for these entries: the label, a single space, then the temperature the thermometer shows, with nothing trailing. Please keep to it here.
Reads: 39.4 °C
